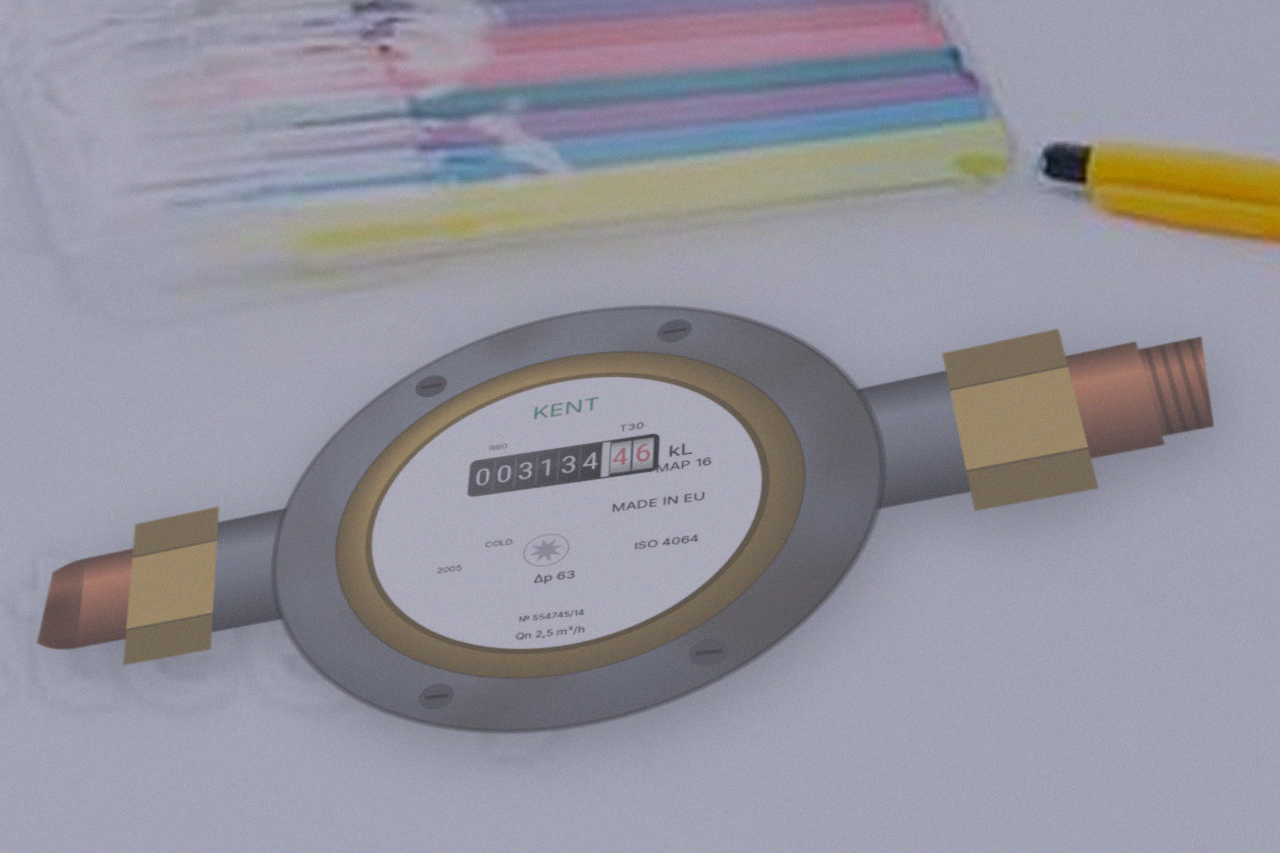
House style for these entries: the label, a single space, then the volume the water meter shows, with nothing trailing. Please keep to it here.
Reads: 3134.46 kL
